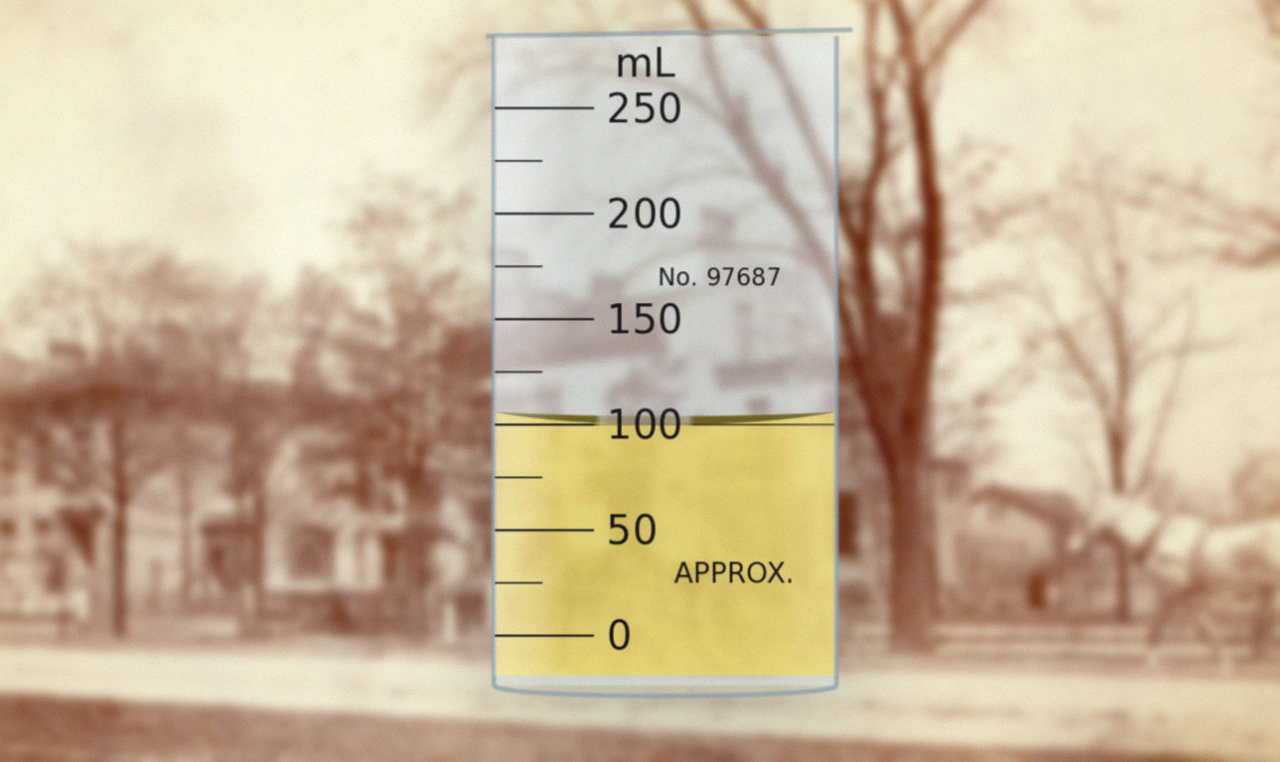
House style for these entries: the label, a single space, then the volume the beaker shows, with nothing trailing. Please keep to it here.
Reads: 100 mL
